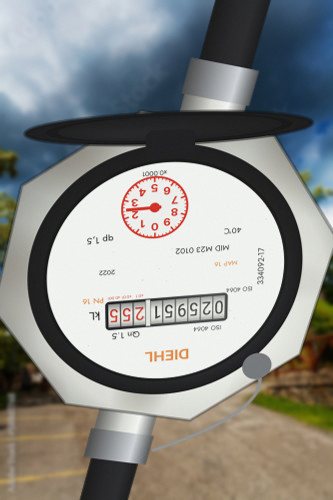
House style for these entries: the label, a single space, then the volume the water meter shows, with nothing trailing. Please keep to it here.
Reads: 25951.2552 kL
